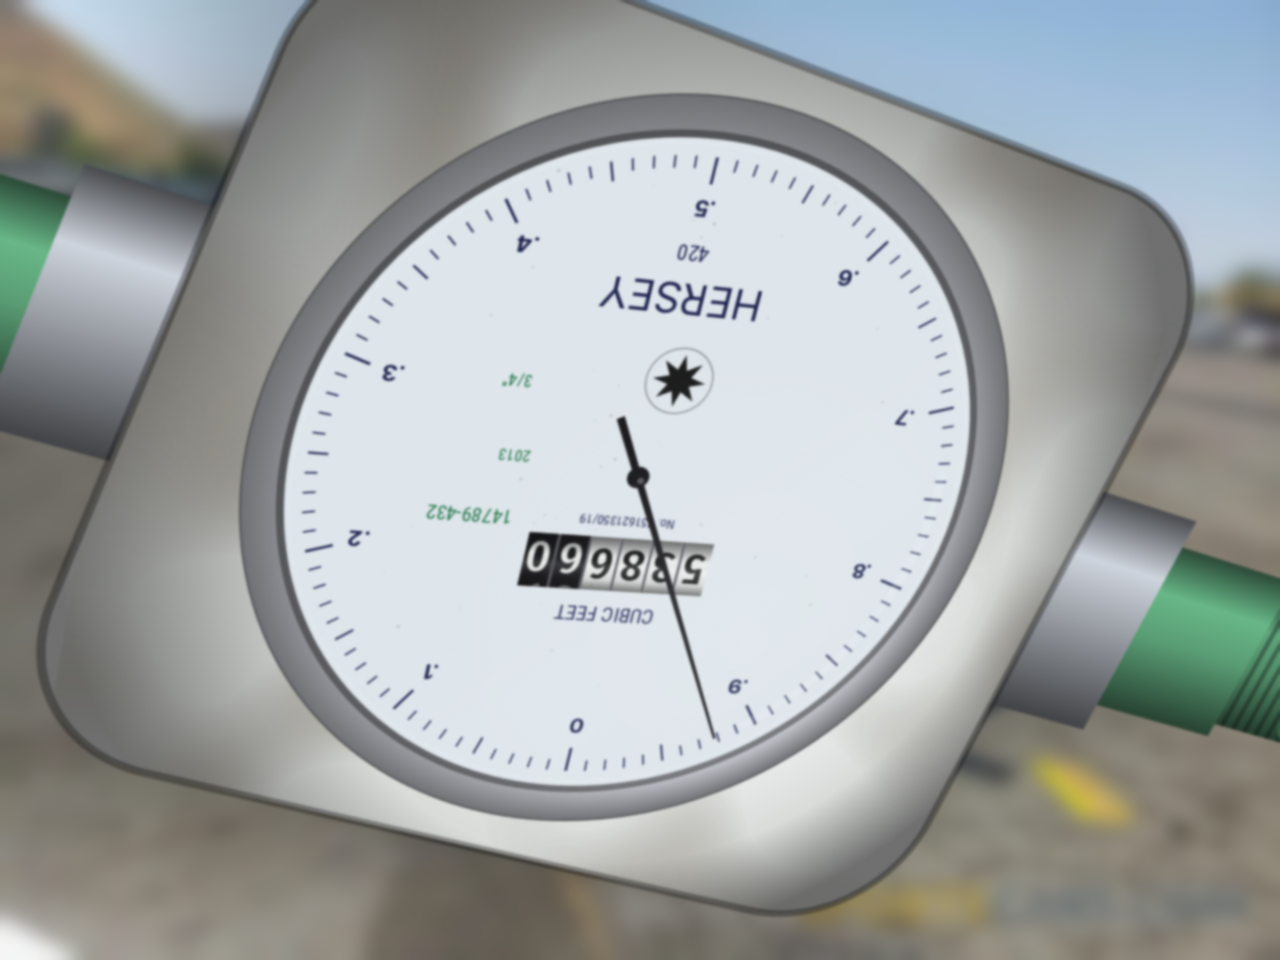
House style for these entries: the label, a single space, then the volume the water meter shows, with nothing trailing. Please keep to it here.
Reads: 538659.92 ft³
